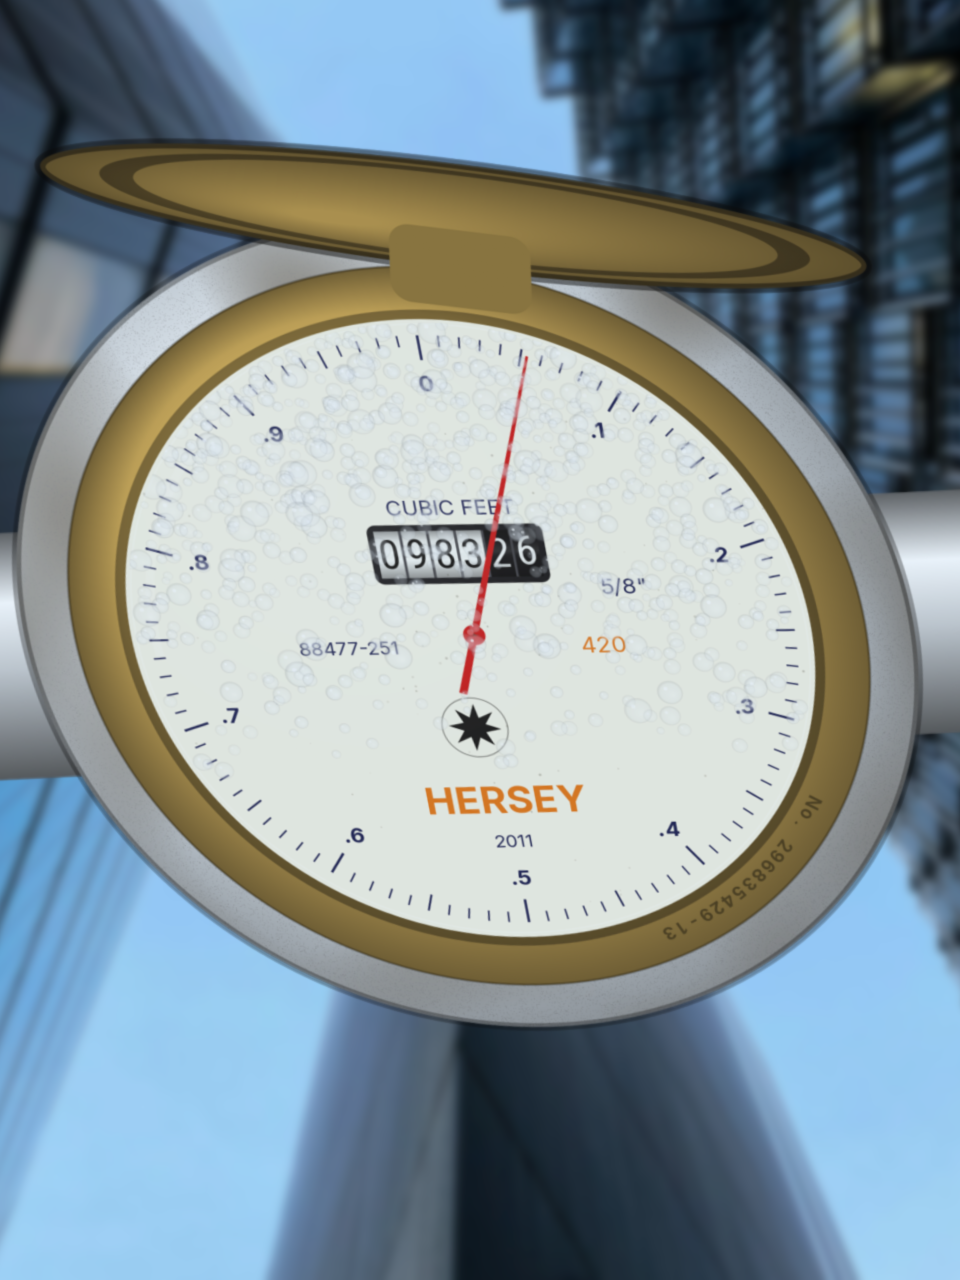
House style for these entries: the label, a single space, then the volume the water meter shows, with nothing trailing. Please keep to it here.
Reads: 98326.05 ft³
